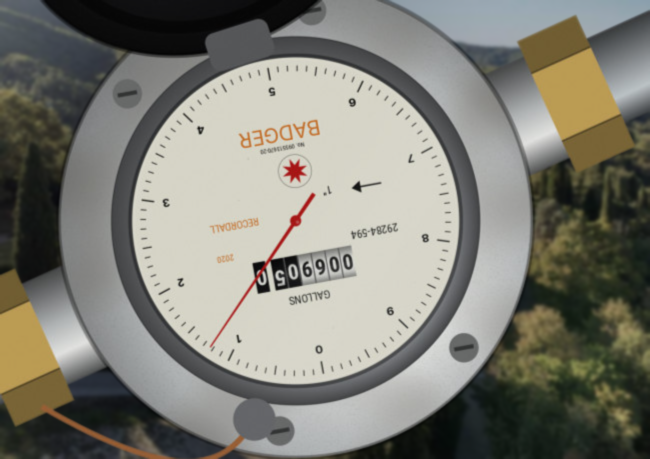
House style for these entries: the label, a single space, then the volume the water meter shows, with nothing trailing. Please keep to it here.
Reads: 69051.2 gal
